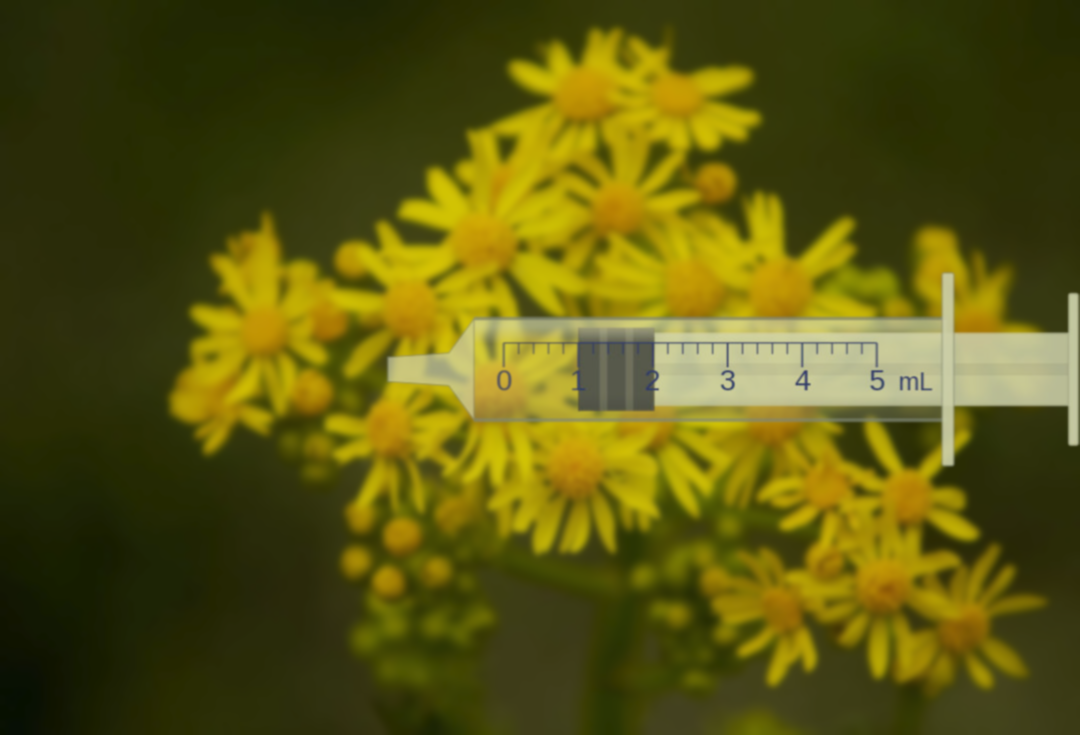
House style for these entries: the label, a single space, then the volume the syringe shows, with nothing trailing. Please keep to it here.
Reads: 1 mL
